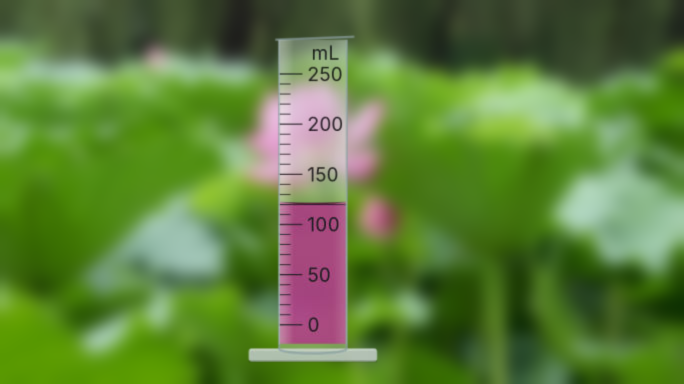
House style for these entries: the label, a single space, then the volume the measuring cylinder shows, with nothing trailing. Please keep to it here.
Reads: 120 mL
